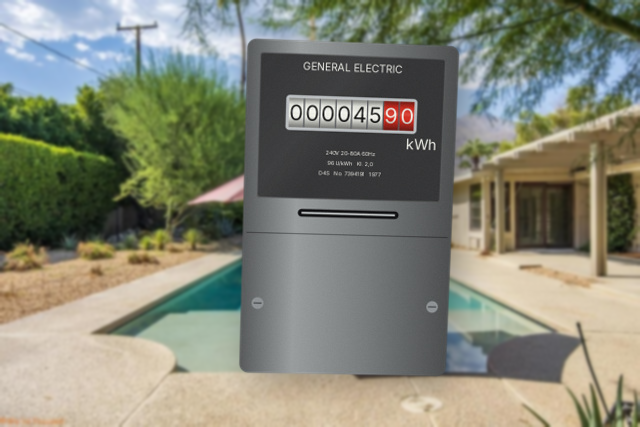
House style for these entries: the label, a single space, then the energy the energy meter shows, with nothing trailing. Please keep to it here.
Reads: 45.90 kWh
